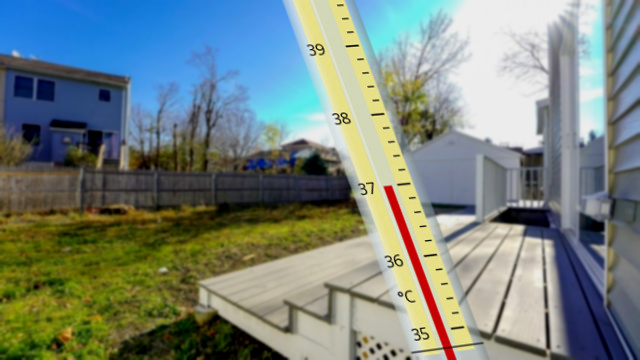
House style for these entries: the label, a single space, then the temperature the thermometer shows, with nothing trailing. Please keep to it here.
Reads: 37 °C
